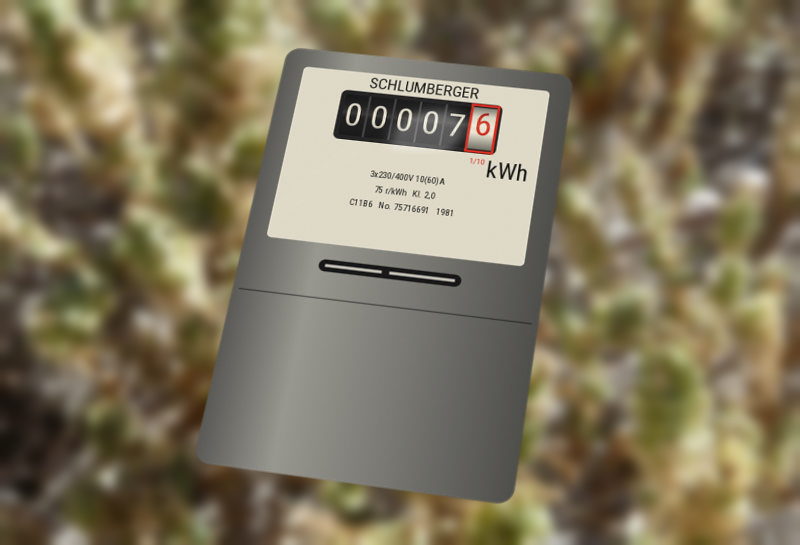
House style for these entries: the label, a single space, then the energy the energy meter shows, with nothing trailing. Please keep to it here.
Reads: 7.6 kWh
